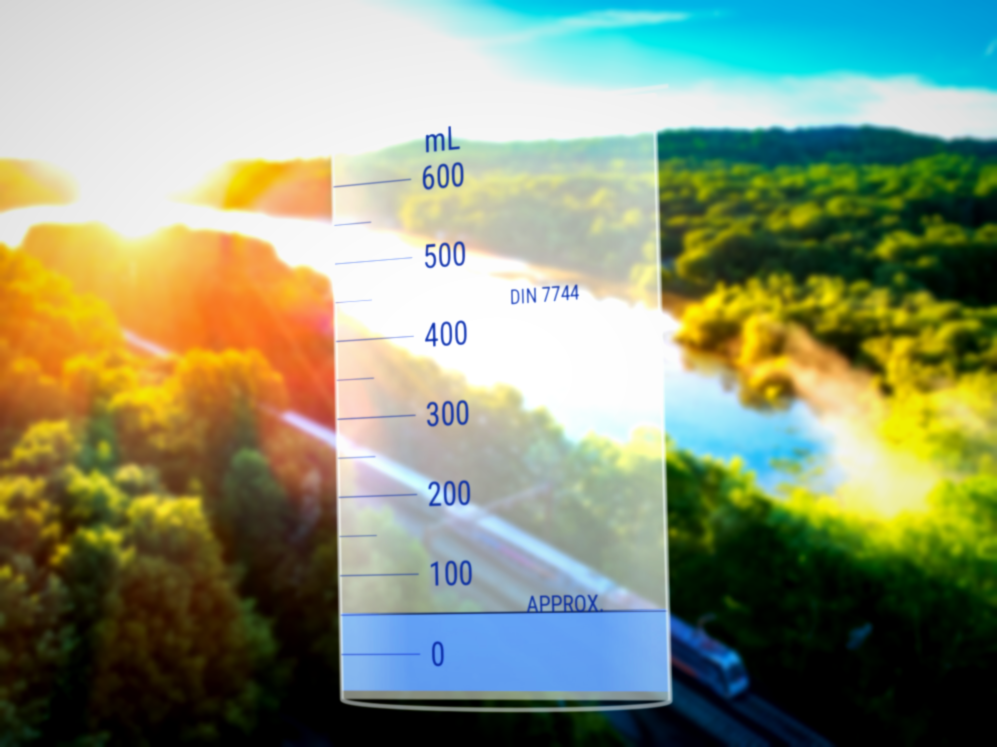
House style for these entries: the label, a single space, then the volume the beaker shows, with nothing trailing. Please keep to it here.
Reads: 50 mL
